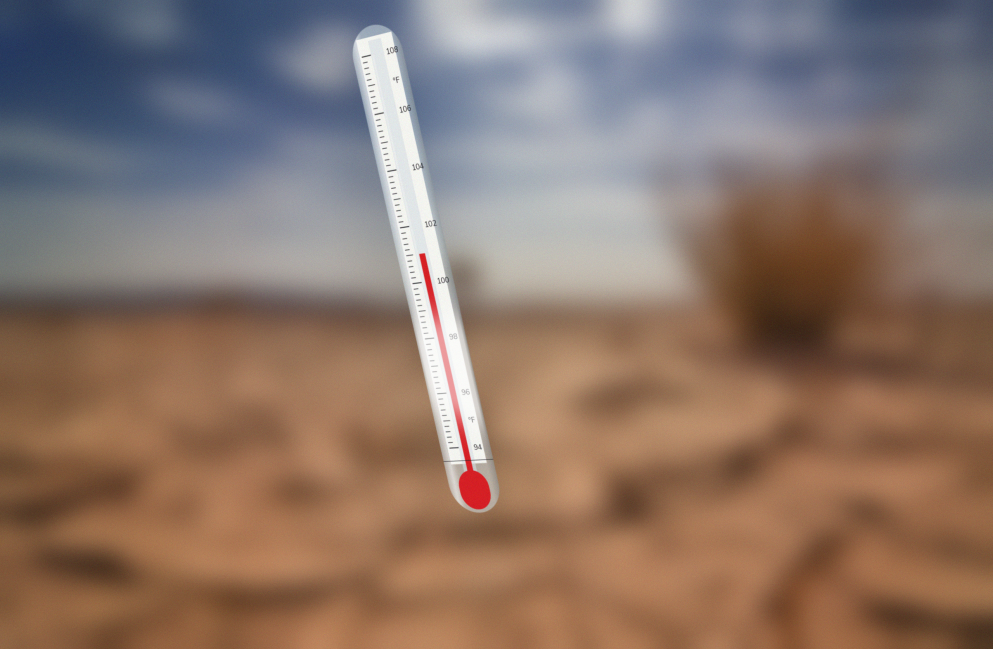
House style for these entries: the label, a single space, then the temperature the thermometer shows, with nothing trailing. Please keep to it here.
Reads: 101 °F
